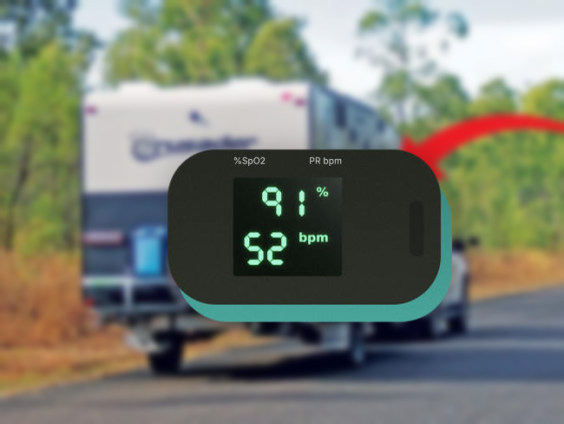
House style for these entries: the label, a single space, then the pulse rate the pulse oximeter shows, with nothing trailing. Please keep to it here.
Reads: 52 bpm
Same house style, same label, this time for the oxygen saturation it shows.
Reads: 91 %
